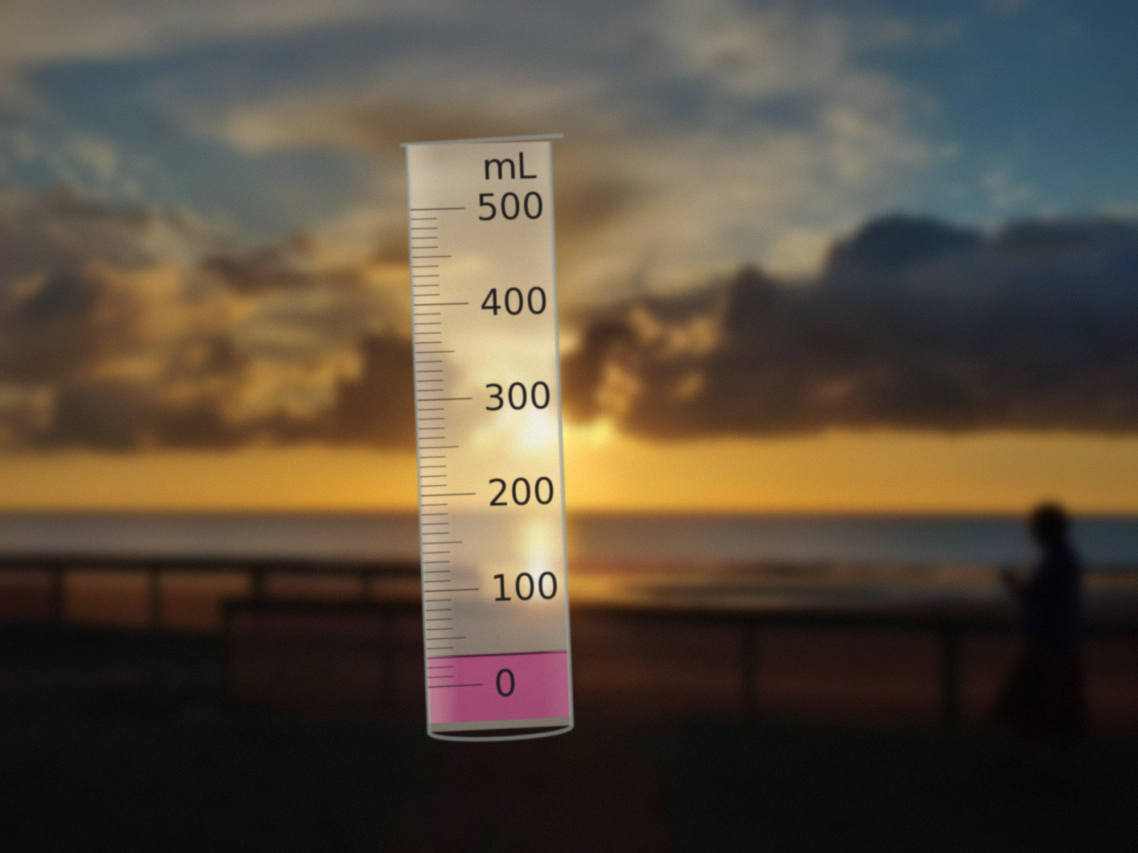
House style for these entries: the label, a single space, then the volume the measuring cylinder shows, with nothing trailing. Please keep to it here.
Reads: 30 mL
